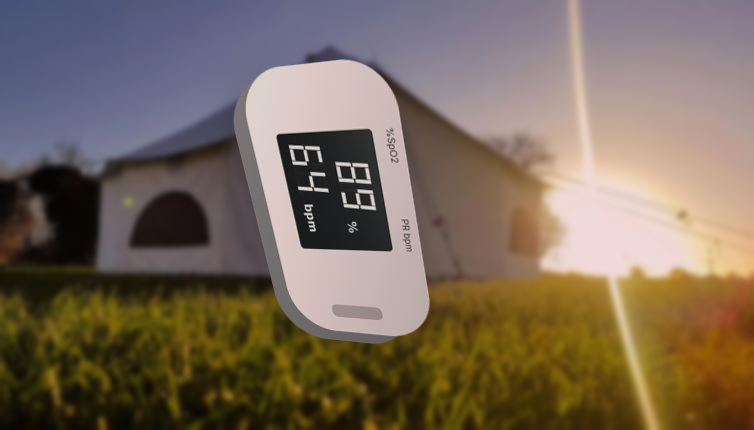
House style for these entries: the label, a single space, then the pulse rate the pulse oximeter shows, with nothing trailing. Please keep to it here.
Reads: 64 bpm
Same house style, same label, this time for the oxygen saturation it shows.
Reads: 89 %
